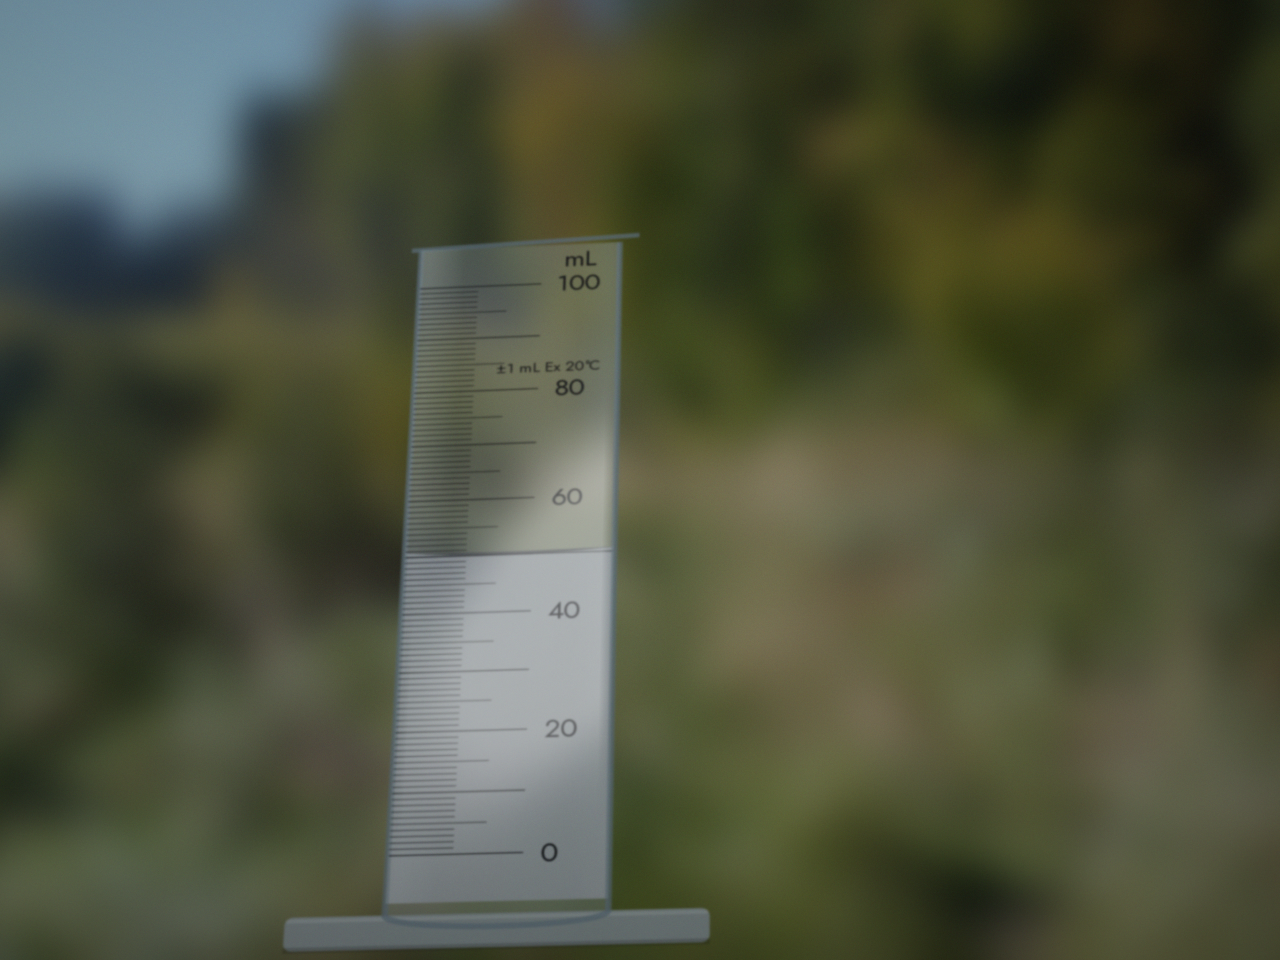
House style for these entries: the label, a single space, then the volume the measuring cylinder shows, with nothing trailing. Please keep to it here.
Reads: 50 mL
